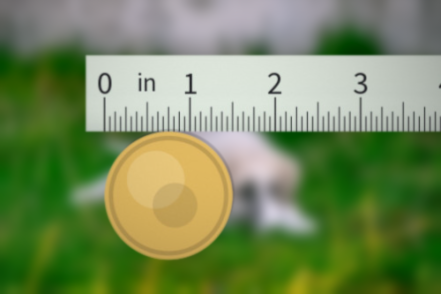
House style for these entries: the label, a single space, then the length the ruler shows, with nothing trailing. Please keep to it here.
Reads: 1.5 in
